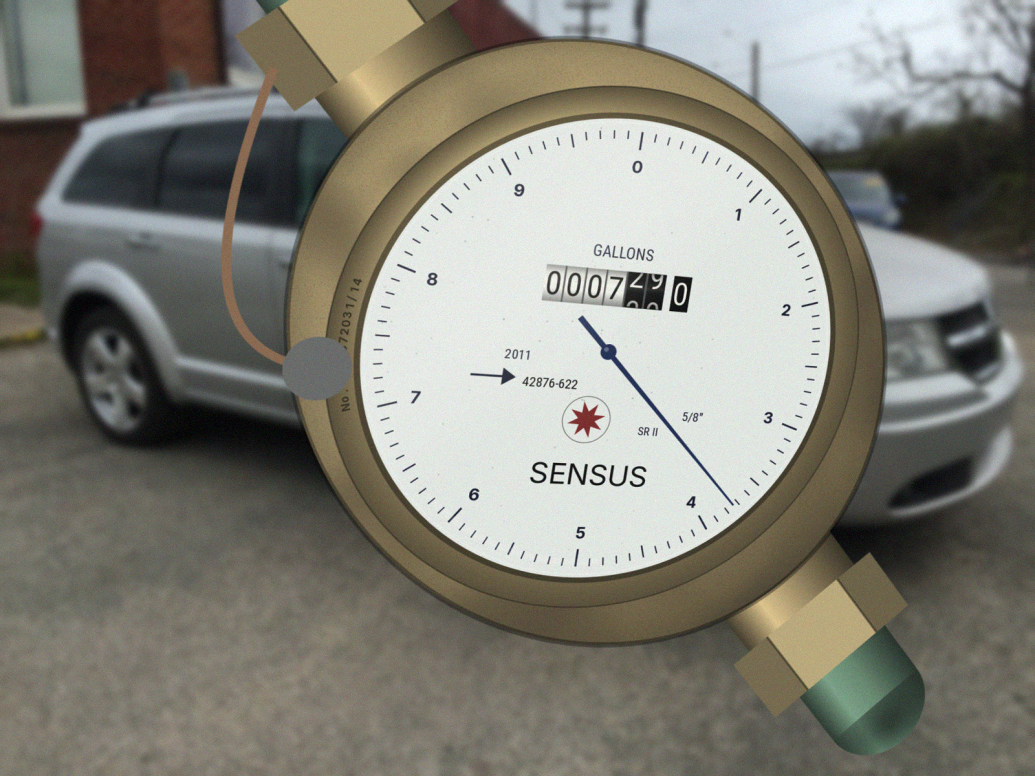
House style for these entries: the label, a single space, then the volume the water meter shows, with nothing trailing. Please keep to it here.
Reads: 7293.7 gal
